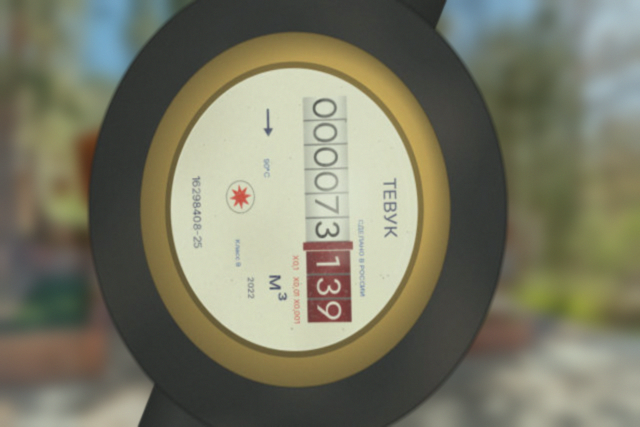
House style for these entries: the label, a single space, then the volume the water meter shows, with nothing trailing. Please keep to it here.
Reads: 73.139 m³
